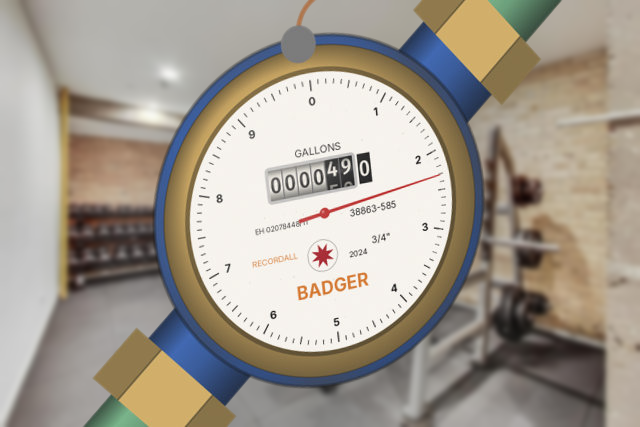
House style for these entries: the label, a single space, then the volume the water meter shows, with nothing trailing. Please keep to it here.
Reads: 492.3 gal
